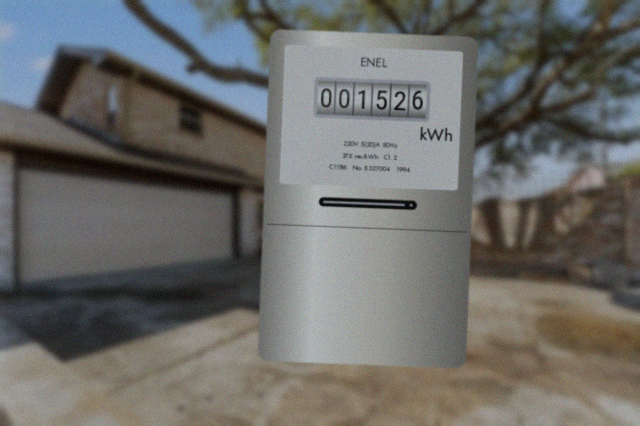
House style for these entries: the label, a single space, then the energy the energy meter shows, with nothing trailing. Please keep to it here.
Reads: 1526 kWh
